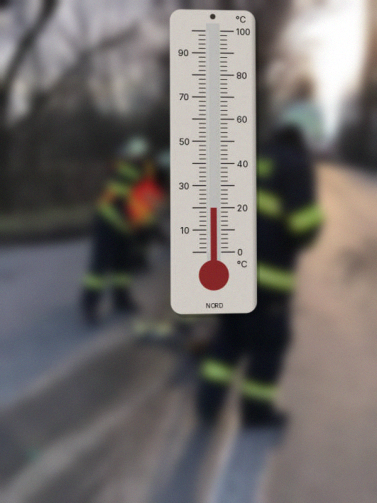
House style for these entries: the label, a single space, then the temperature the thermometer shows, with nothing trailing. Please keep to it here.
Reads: 20 °C
